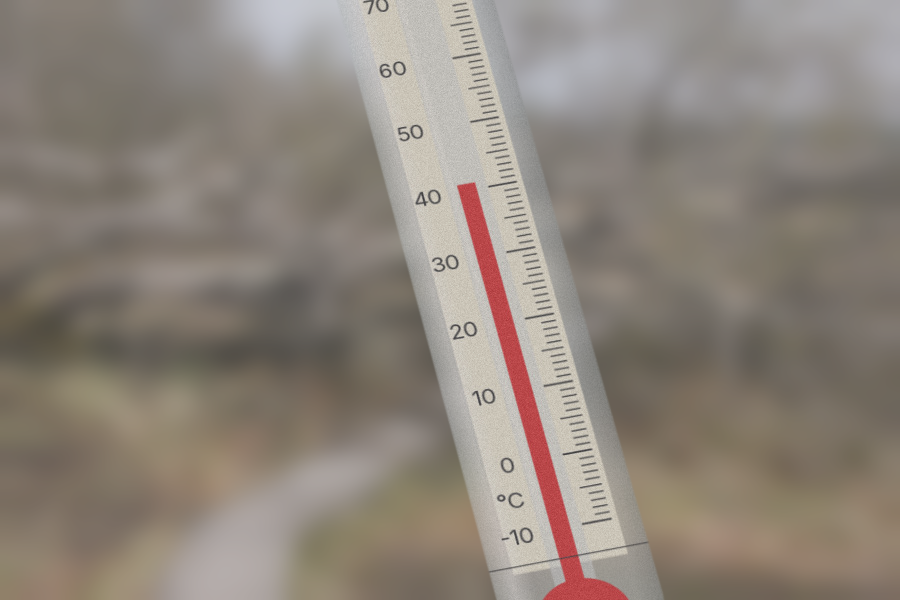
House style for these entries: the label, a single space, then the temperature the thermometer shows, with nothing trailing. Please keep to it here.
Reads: 41 °C
